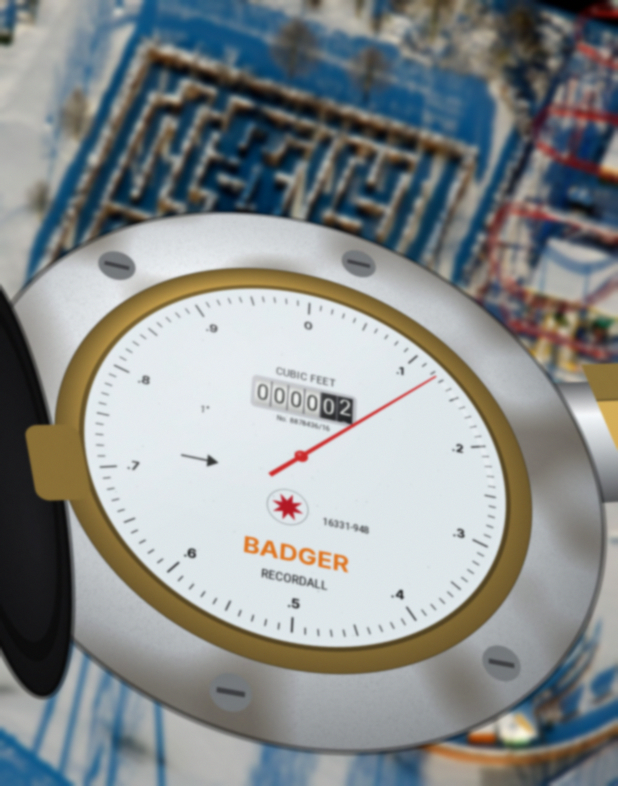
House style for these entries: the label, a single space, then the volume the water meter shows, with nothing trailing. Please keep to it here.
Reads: 2.12 ft³
